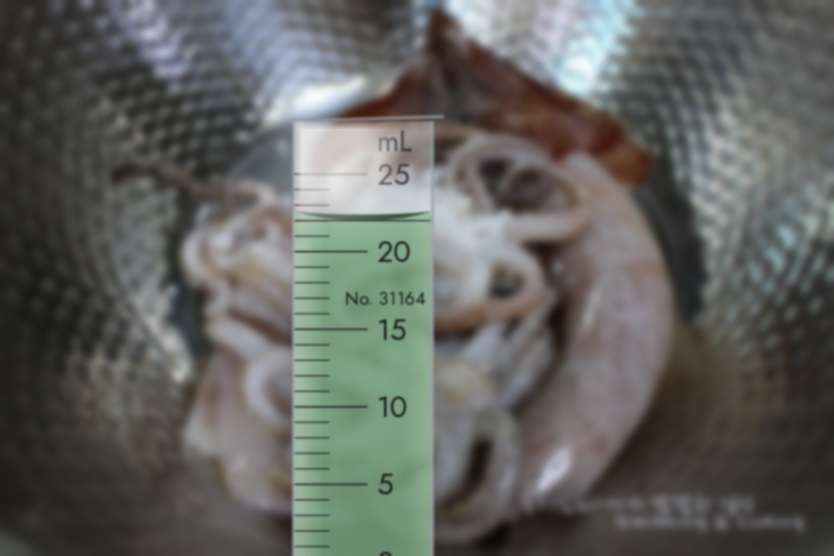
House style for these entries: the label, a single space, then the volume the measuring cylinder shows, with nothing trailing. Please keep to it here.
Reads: 22 mL
